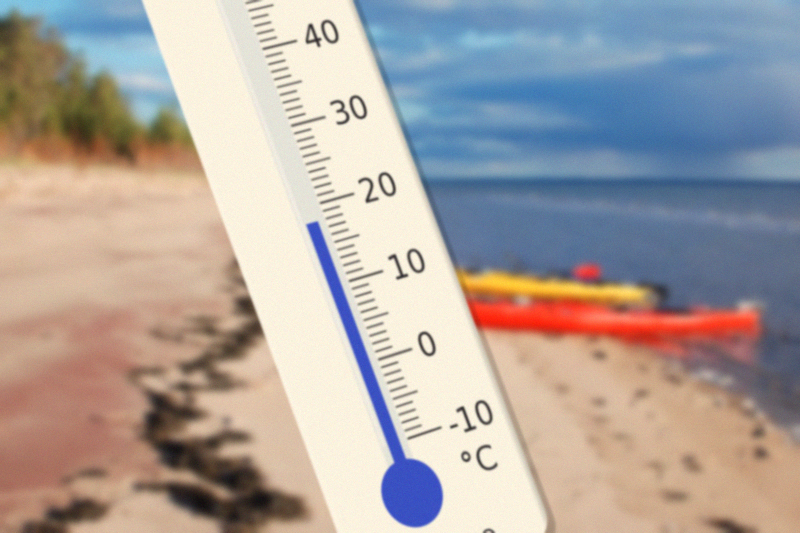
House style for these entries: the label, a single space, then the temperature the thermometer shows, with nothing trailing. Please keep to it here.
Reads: 18 °C
